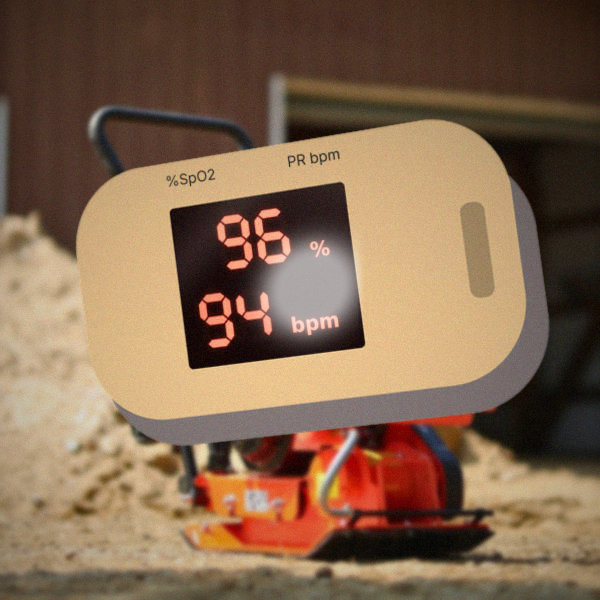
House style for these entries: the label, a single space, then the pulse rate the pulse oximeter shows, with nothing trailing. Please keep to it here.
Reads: 94 bpm
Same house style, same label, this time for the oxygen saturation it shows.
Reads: 96 %
